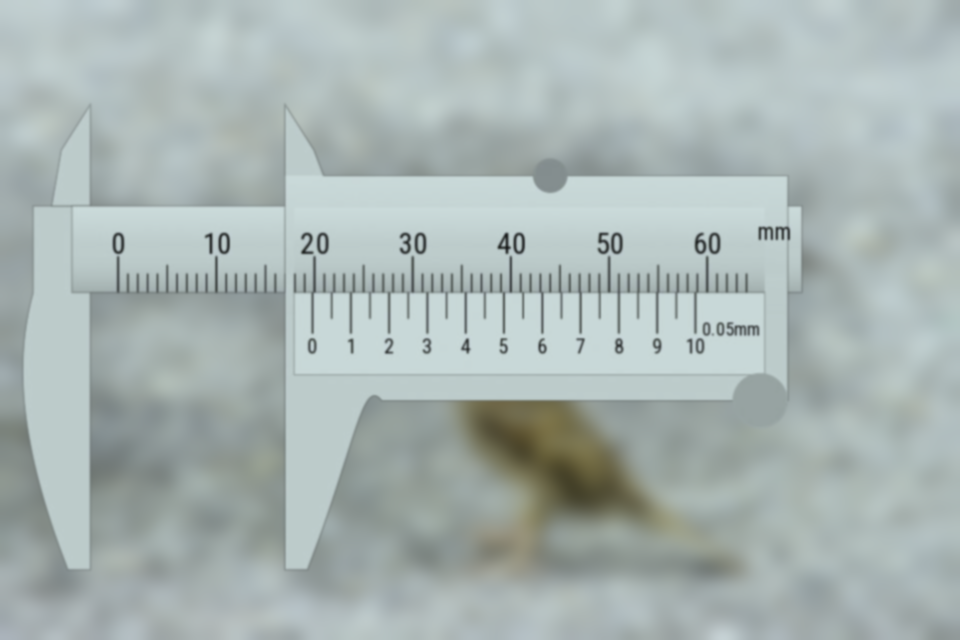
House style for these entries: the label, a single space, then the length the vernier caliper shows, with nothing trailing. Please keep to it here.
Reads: 19.8 mm
